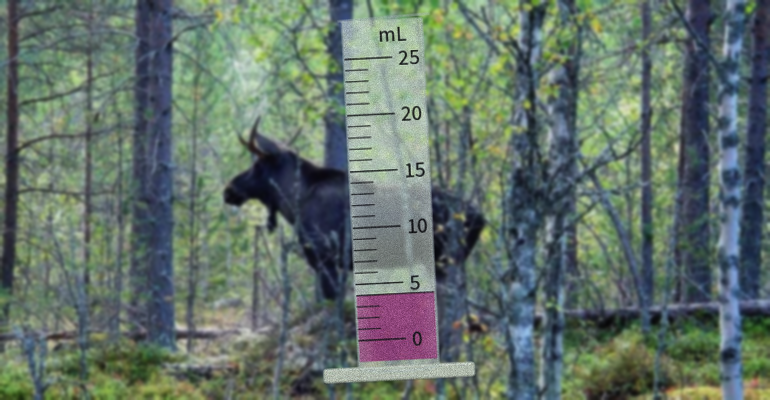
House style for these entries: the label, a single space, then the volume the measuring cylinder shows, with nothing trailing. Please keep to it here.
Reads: 4 mL
